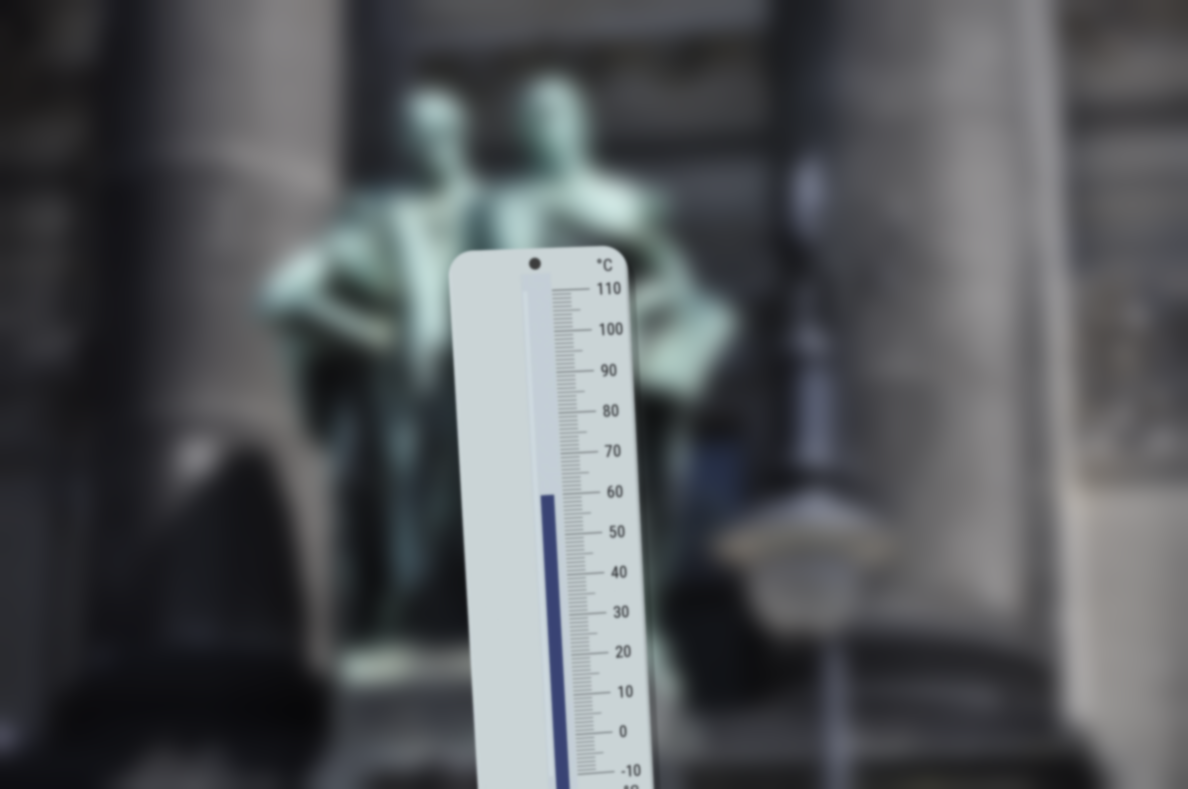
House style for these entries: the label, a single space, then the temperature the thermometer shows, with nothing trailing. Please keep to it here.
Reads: 60 °C
